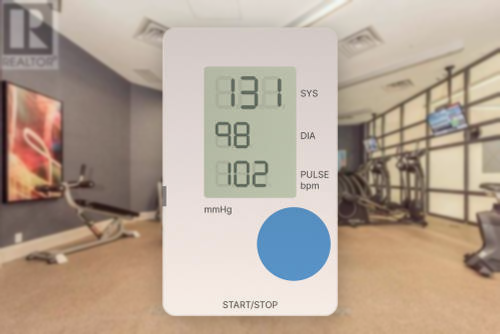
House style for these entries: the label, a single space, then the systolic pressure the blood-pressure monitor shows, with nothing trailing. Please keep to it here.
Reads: 131 mmHg
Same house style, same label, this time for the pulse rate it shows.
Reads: 102 bpm
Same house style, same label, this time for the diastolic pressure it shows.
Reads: 98 mmHg
